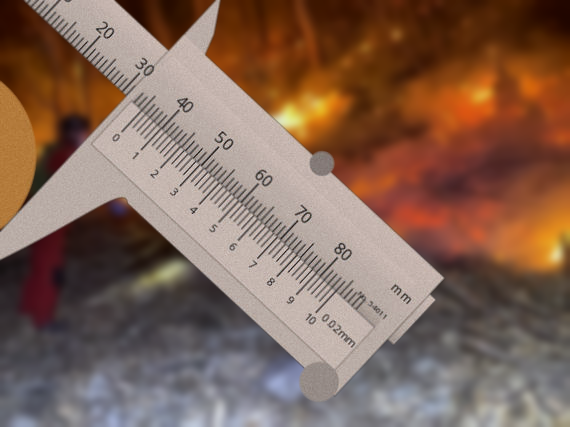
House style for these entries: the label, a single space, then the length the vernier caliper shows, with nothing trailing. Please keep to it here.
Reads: 35.0 mm
